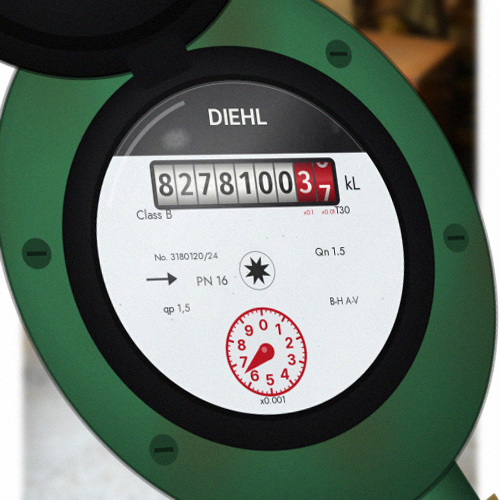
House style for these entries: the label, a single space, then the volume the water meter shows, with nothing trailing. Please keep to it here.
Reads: 8278100.366 kL
